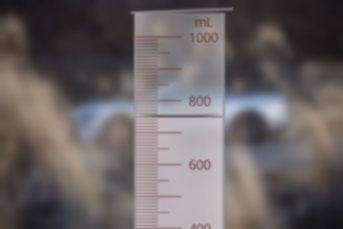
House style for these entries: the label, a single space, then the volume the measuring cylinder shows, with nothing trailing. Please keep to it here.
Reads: 750 mL
